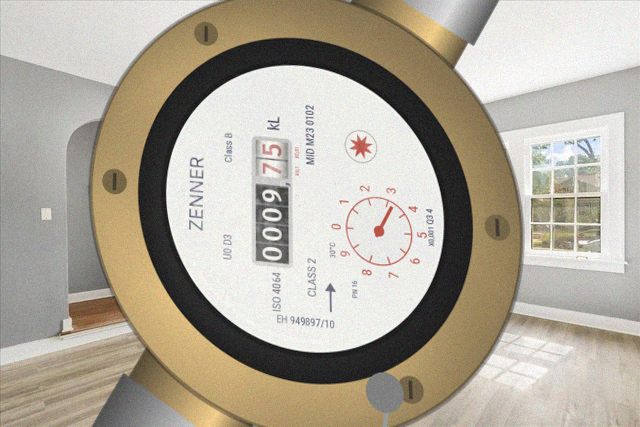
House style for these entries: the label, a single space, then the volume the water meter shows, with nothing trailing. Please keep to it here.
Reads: 9.753 kL
